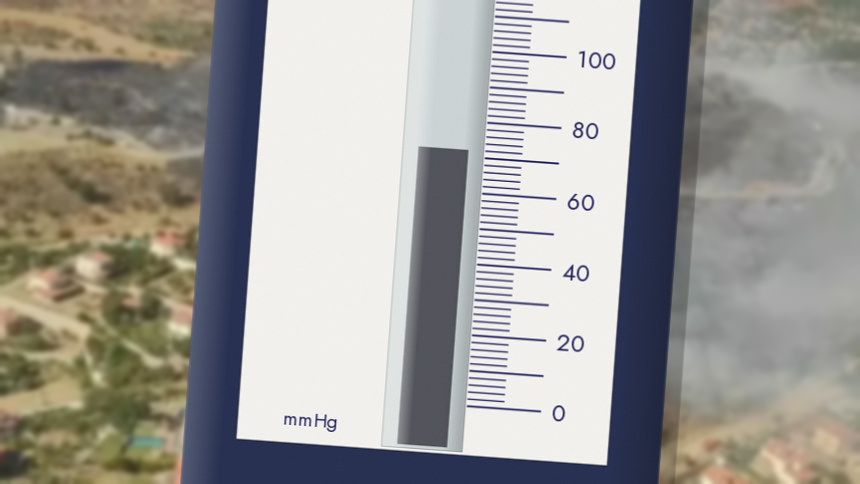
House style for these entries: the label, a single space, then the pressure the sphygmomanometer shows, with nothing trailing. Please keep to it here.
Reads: 72 mmHg
